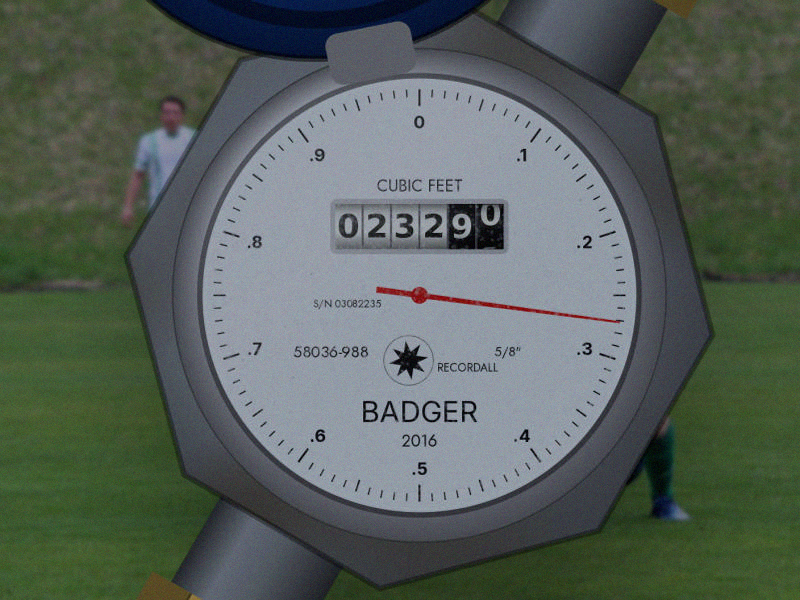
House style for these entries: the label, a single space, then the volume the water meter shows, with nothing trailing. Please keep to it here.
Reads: 23290.27 ft³
